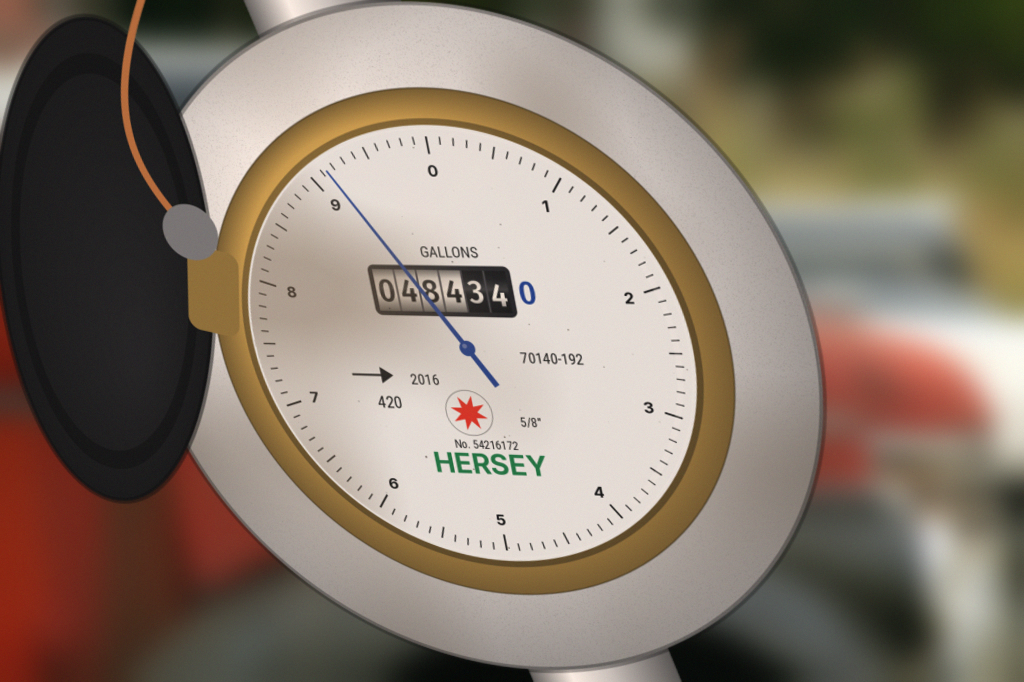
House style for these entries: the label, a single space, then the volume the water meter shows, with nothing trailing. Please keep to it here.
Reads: 484339.1 gal
